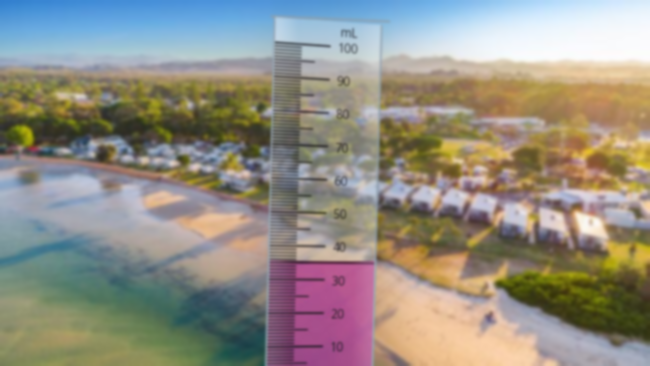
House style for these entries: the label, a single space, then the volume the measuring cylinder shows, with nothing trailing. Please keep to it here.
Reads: 35 mL
